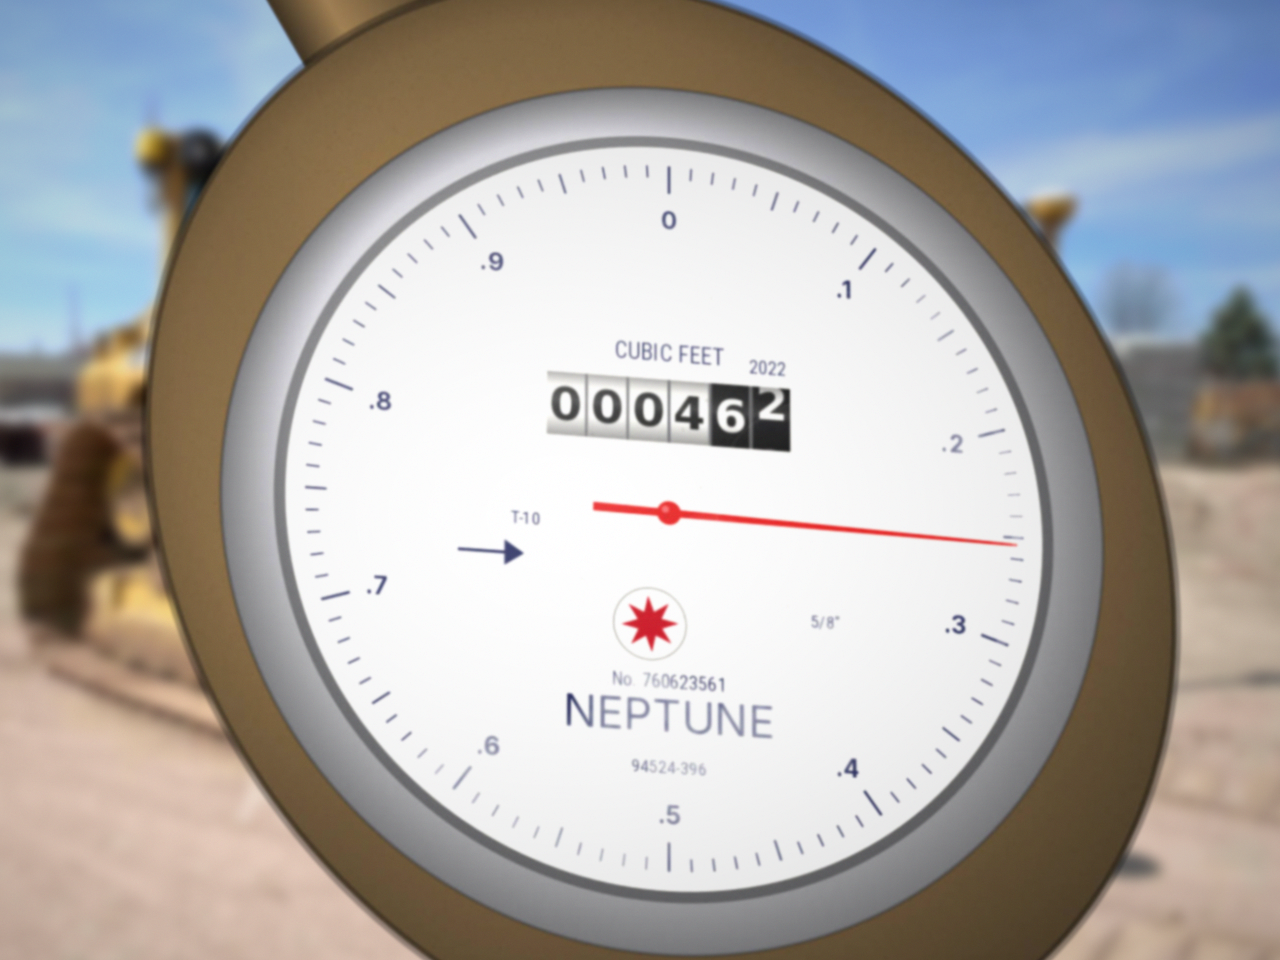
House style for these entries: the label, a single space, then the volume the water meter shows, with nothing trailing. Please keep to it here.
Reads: 462.25 ft³
